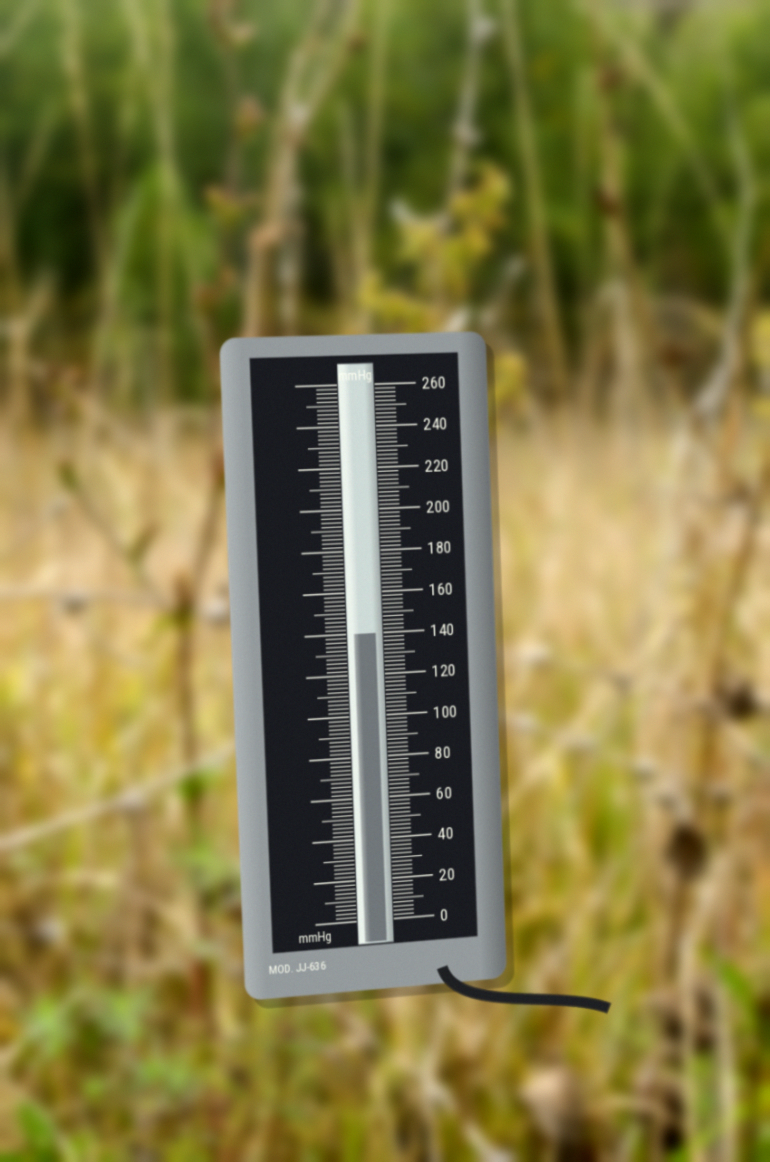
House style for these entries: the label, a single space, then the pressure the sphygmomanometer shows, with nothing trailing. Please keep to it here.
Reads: 140 mmHg
